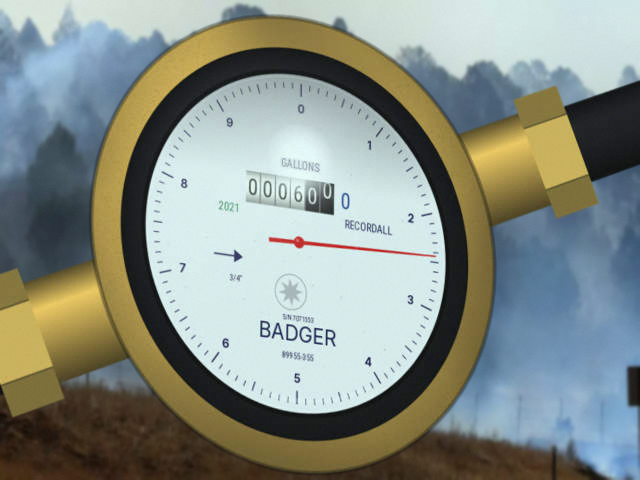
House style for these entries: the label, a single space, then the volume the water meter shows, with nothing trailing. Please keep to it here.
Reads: 6002.4 gal
